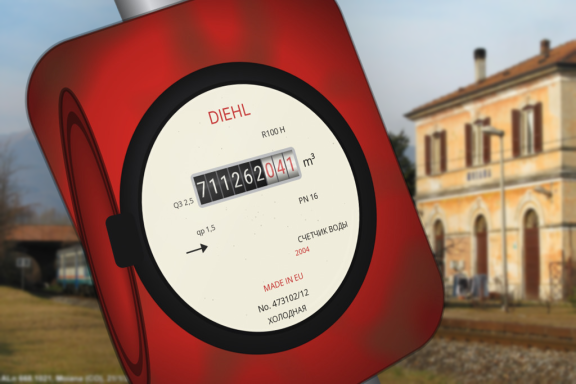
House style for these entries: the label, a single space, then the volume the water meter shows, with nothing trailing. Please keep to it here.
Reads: 711262.041 m³
